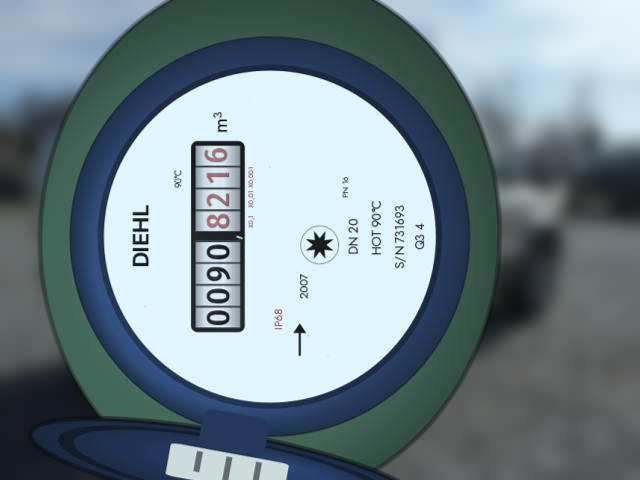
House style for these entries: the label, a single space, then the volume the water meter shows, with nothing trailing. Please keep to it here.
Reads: 90.8216 m³
